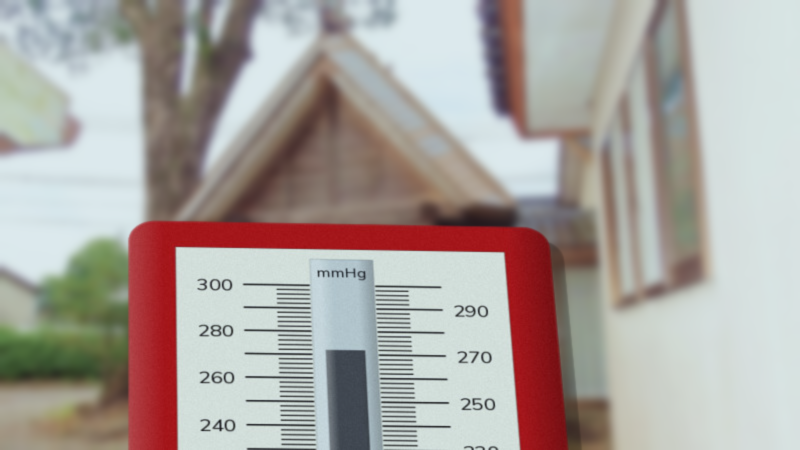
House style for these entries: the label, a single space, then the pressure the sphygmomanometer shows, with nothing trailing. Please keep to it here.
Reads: 272 mmHg
